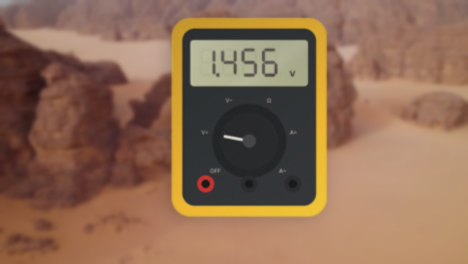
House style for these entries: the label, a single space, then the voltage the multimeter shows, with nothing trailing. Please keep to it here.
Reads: 1.456 V
